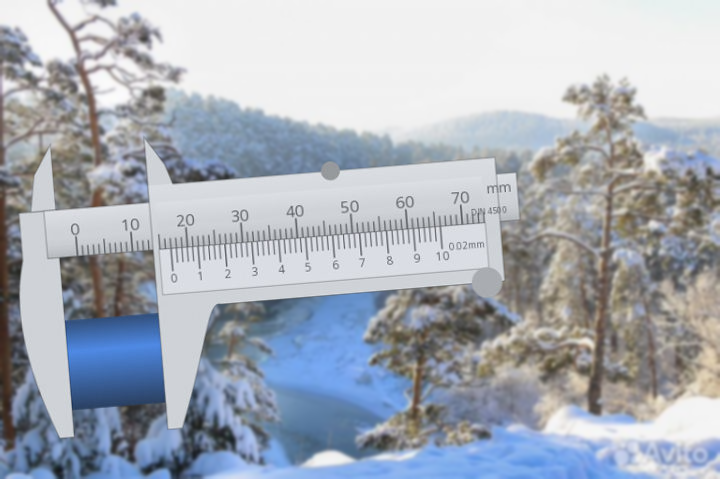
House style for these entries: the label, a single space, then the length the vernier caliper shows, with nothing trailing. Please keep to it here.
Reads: 17.0 mm
